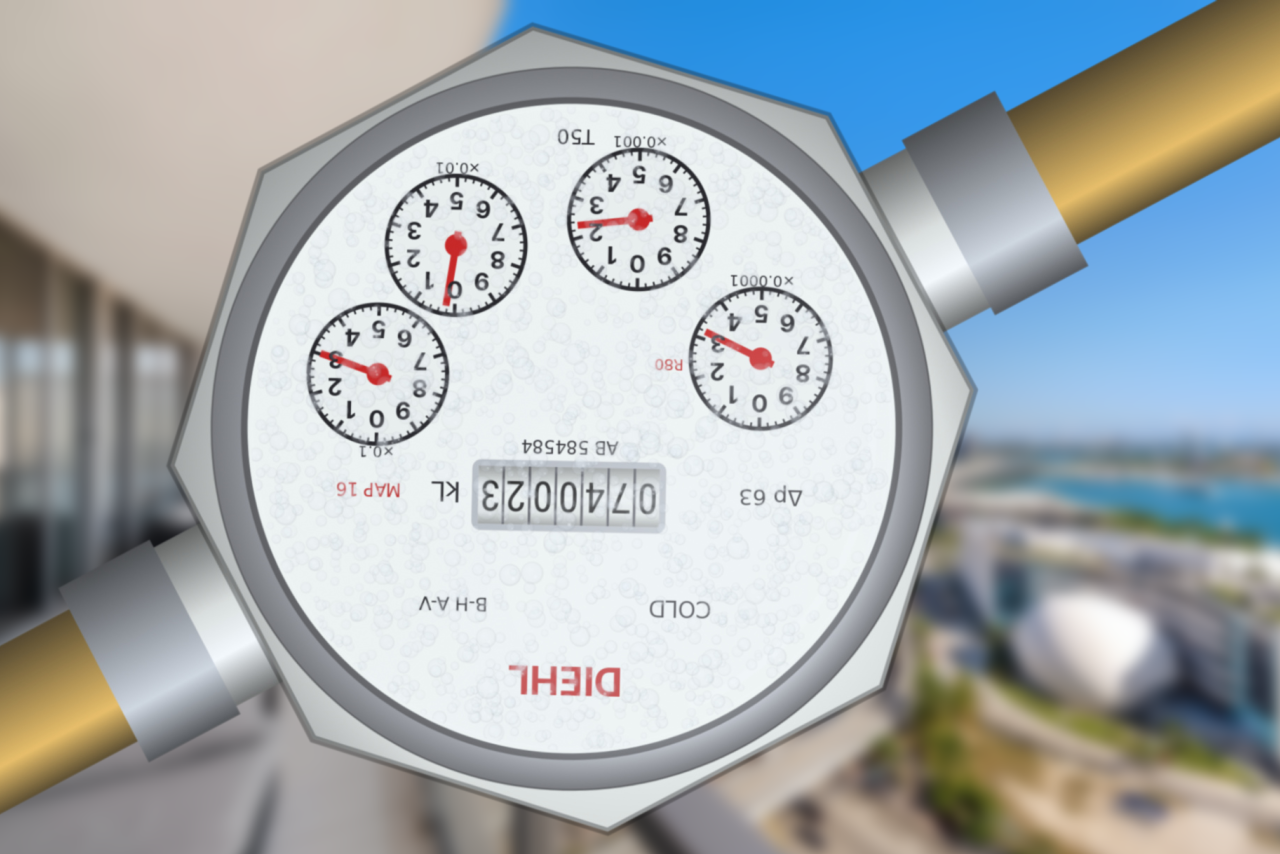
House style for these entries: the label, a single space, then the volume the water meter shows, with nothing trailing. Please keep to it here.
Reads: 740023.3023 kL
